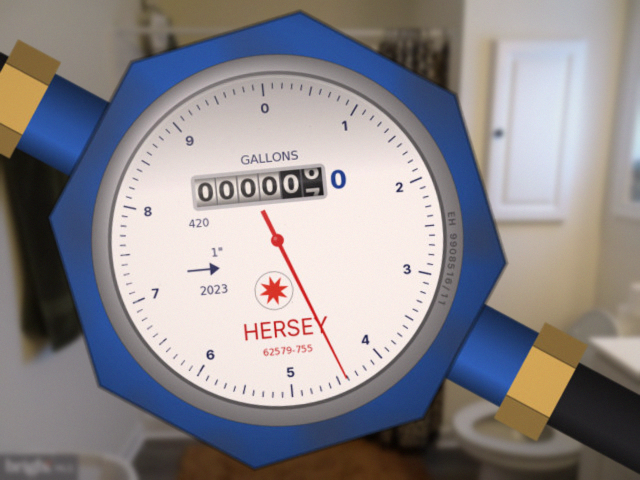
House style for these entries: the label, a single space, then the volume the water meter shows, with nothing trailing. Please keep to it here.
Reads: 64.4 gal
